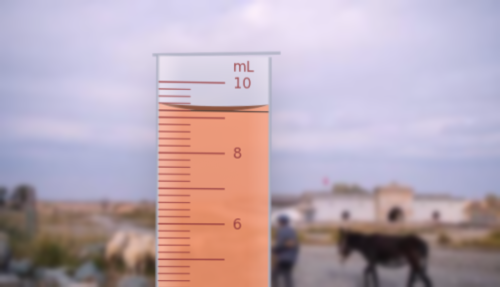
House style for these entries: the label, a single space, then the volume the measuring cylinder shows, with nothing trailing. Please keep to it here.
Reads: 9.2 mL
